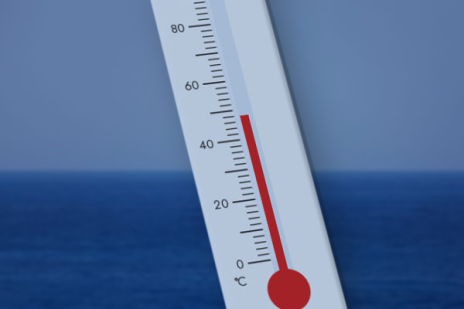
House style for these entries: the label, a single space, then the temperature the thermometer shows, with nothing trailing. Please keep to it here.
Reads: 48 °C
